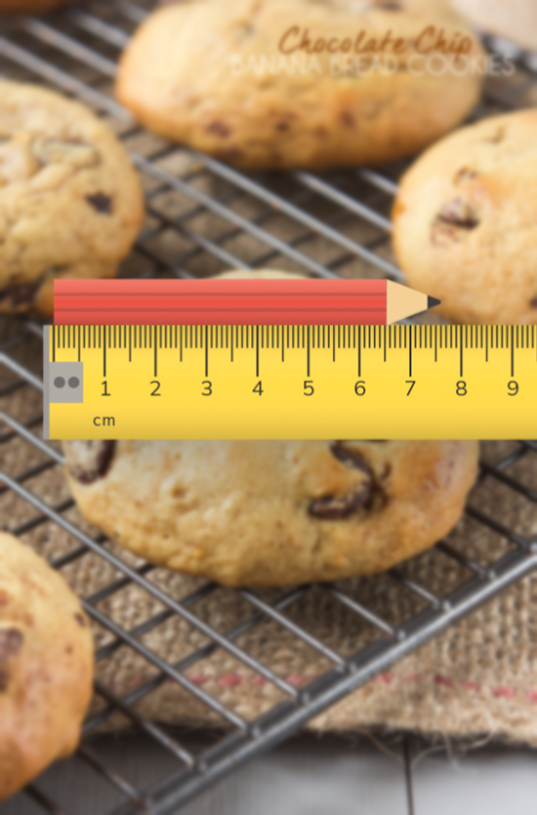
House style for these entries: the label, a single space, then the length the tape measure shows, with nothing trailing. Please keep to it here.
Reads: 7.6 cm
